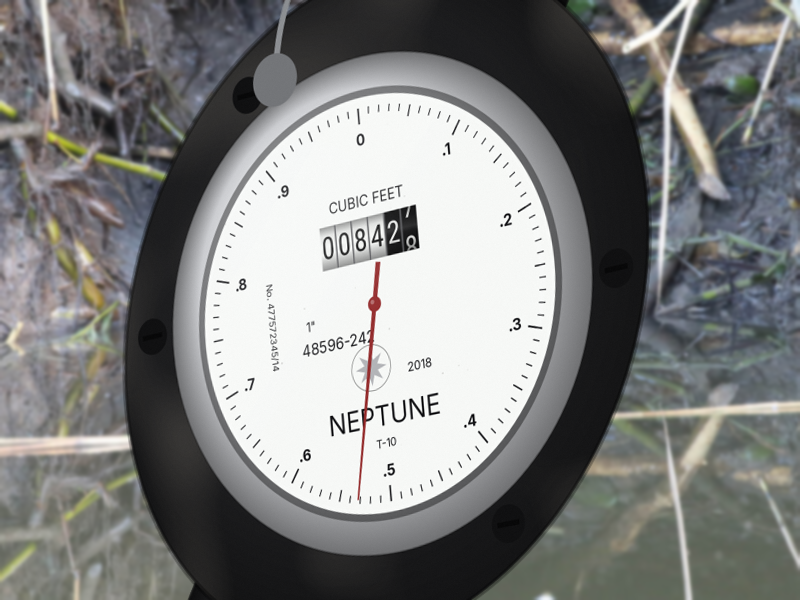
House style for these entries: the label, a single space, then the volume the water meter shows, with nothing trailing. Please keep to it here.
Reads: 8427.53 ft³
